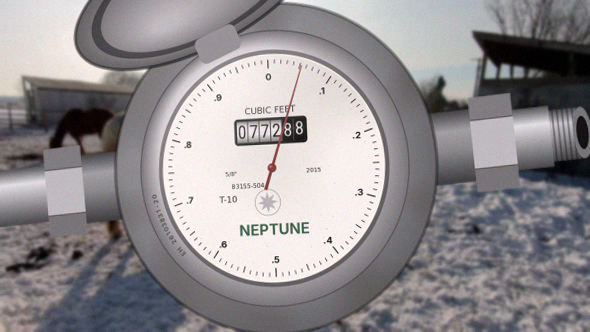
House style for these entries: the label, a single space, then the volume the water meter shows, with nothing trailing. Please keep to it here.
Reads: 77288.05 ft³
